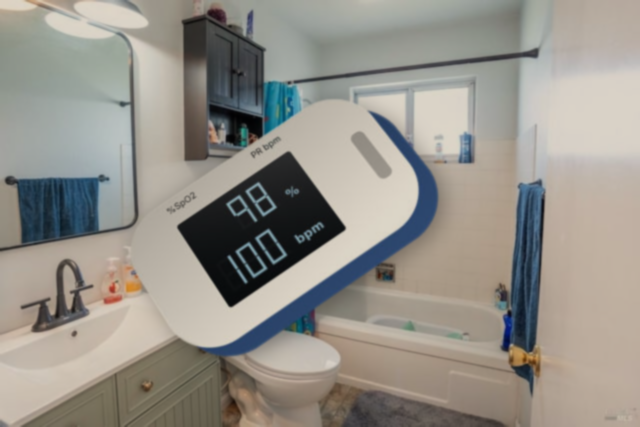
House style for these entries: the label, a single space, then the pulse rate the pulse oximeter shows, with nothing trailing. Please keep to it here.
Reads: 100 bpm
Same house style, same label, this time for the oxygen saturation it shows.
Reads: 98 %
